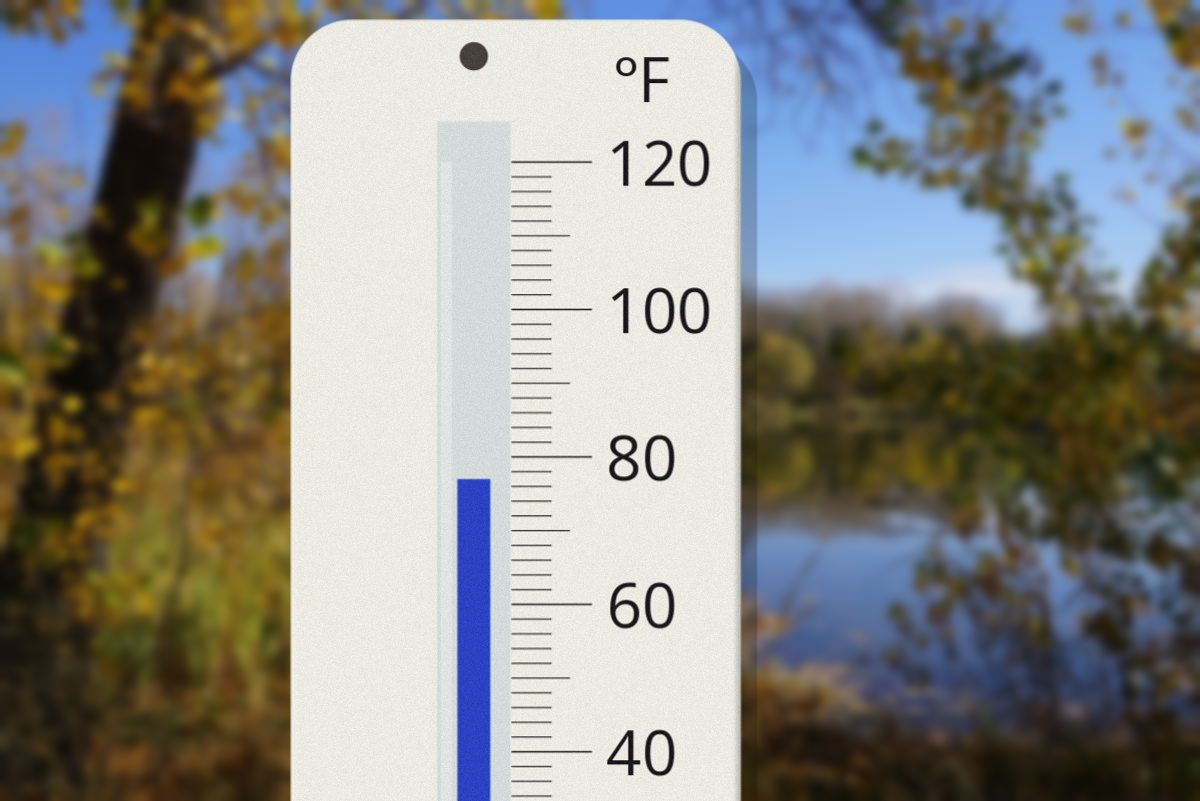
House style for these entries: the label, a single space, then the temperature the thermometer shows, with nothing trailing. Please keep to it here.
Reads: 77 °F
